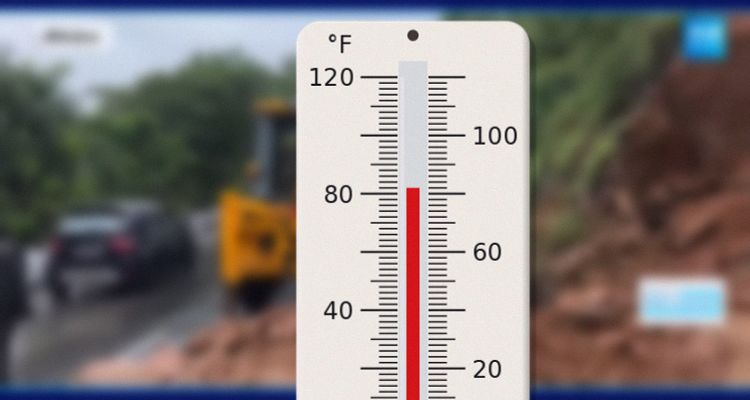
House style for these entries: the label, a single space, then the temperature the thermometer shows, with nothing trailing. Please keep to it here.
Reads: 82 °F
